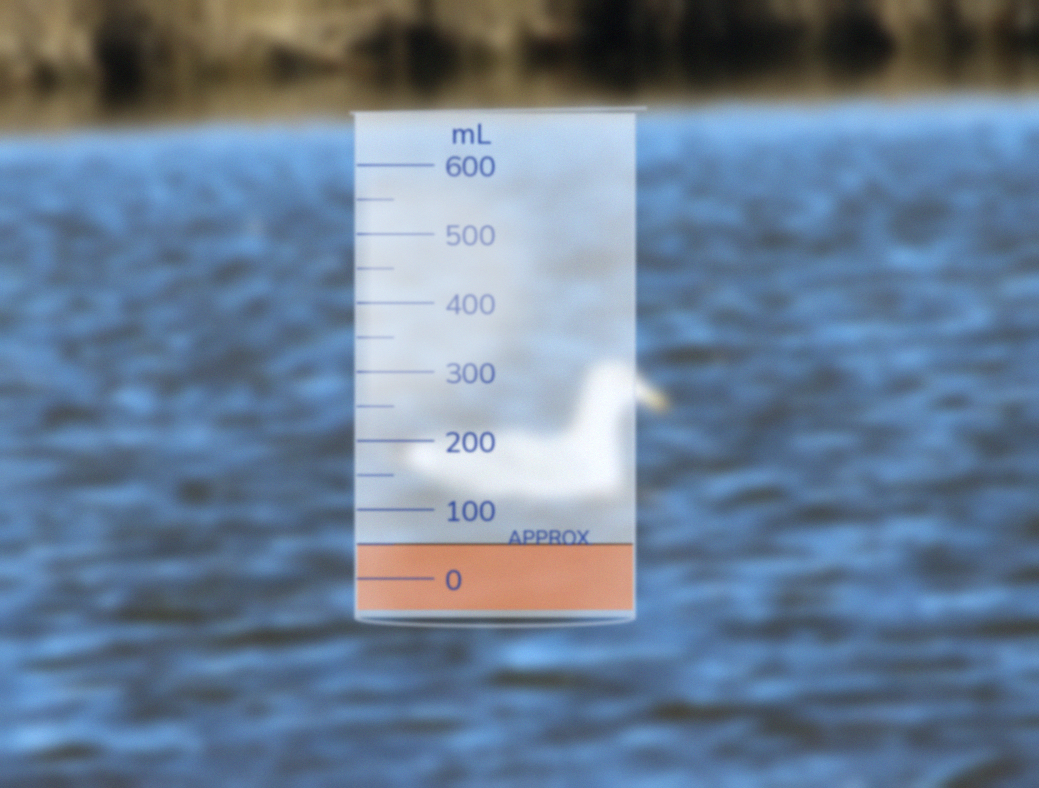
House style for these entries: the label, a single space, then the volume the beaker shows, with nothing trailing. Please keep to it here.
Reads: 50 mL
